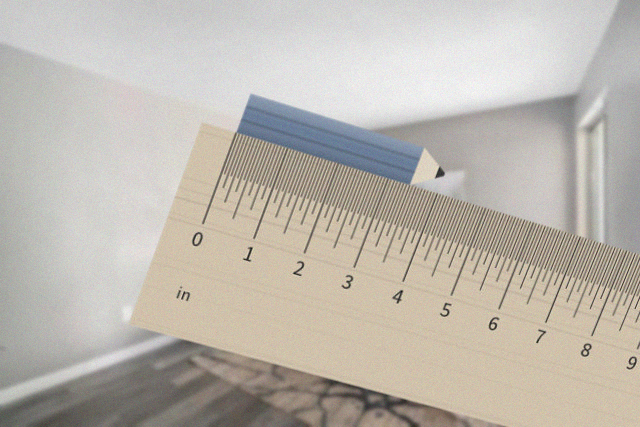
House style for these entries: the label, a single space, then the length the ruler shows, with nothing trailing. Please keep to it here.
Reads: 4 in
